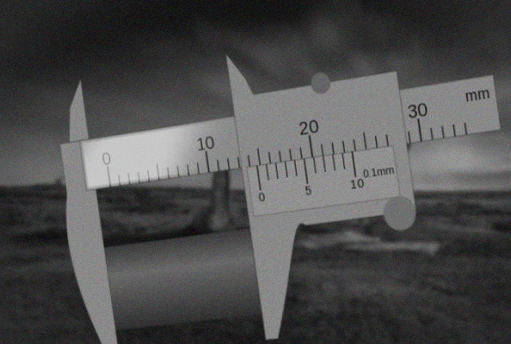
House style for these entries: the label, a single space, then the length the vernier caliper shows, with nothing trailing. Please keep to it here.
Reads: 14.7 mm
